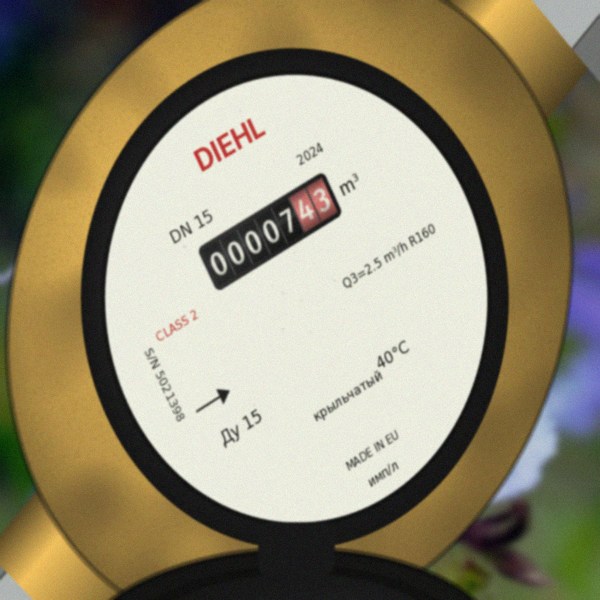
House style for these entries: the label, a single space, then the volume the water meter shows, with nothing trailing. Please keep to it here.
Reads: 7.43 m³
